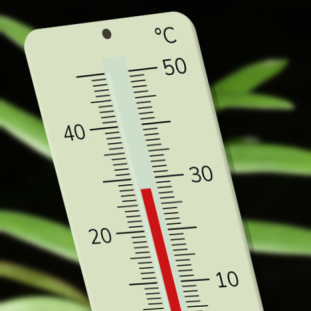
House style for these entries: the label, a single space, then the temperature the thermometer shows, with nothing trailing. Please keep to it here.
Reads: 28 °C
